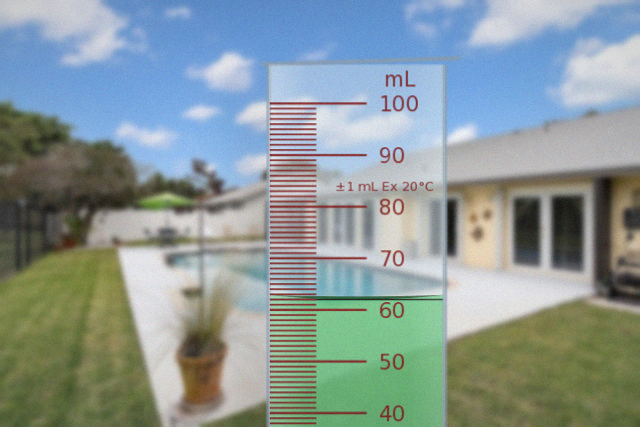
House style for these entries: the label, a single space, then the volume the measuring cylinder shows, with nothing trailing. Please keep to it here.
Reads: 62 mL
